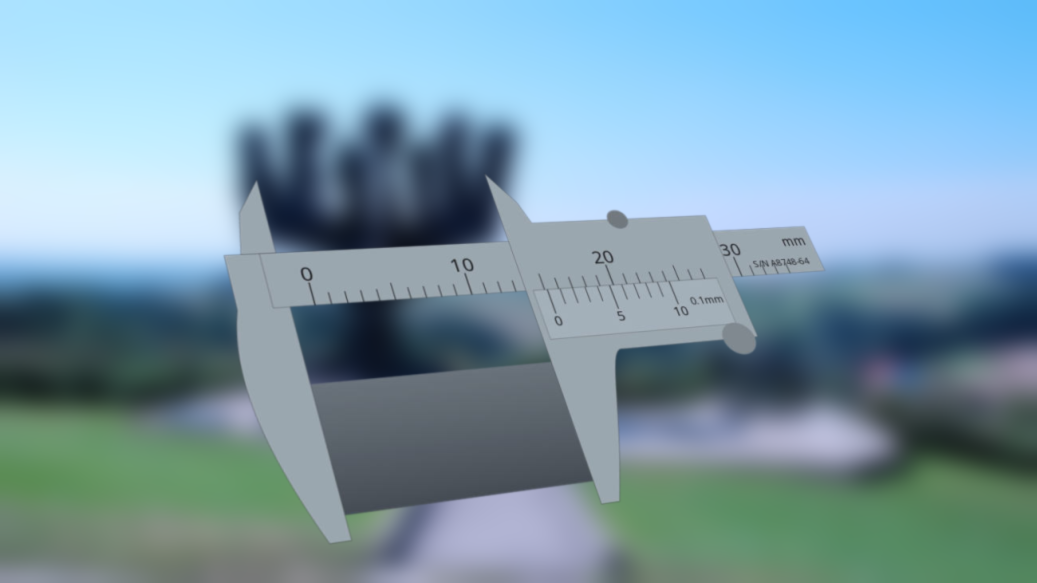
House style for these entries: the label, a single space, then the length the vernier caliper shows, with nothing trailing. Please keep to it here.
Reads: 15.2 mm
